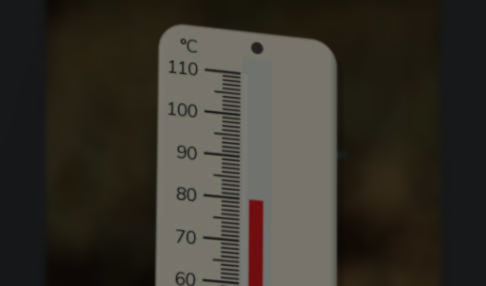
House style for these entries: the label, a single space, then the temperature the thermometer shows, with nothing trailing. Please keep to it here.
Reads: 80 °C
